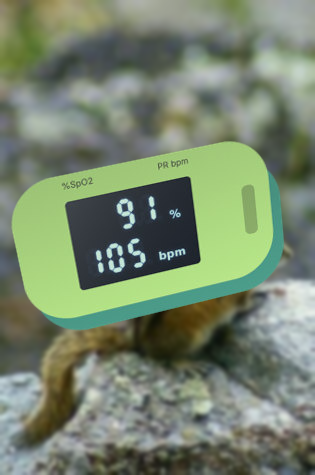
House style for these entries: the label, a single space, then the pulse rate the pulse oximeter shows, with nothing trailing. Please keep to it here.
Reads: 105 bpm
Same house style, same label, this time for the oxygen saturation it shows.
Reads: 91 %
